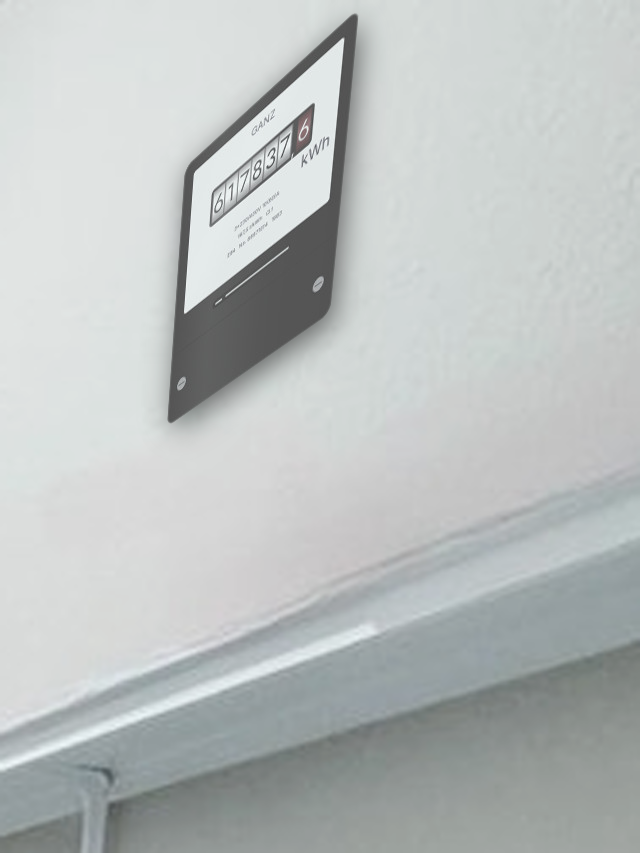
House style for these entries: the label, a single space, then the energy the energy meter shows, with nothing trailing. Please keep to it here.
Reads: 617837.6 kWh
